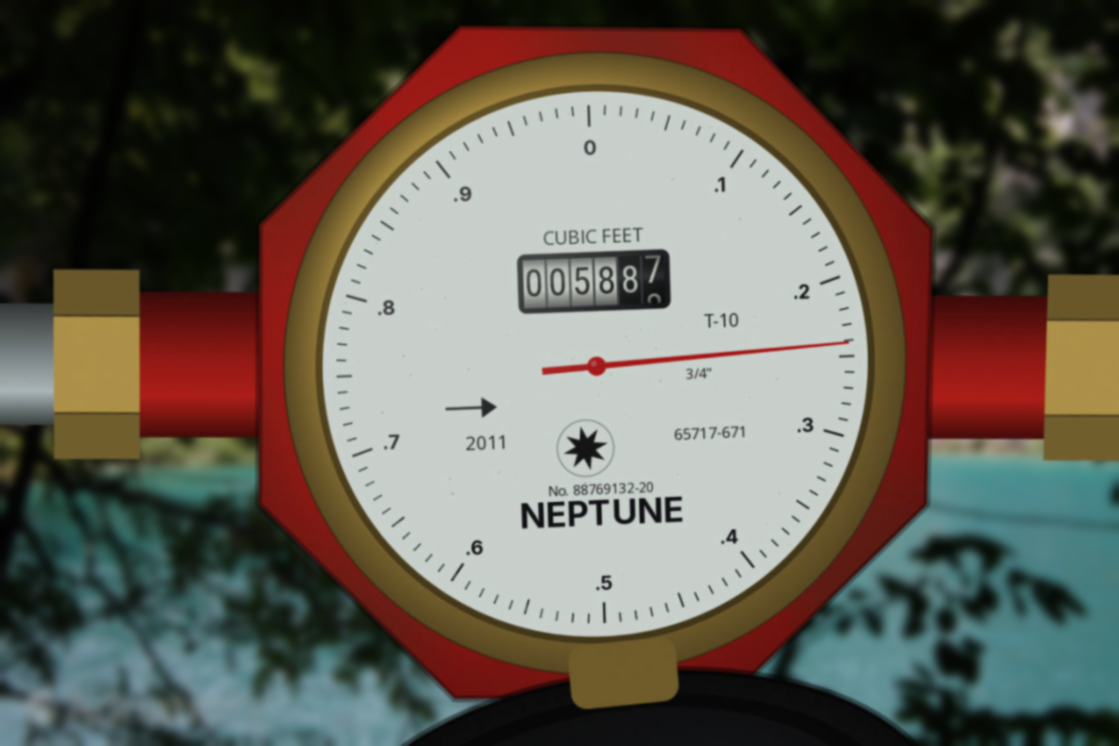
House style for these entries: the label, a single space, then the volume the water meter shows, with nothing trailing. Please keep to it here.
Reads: 5887.24 ft³
